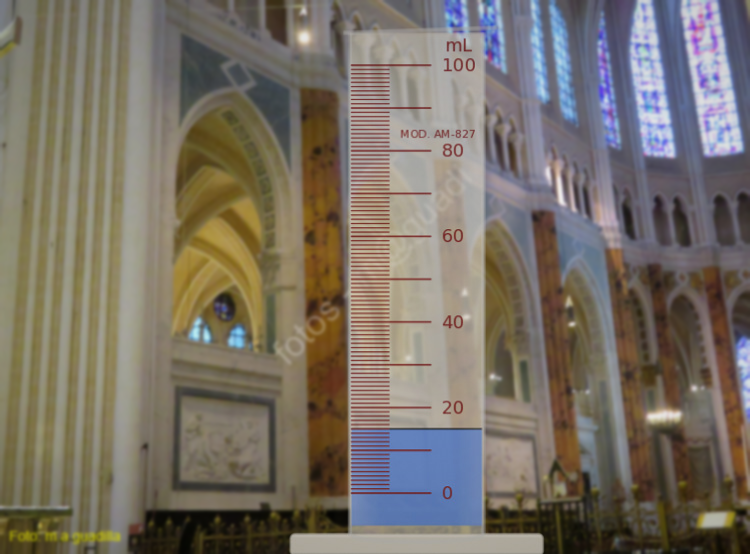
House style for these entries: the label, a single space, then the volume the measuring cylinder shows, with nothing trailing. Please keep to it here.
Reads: 15 mL
